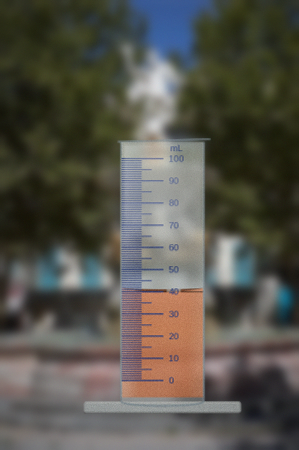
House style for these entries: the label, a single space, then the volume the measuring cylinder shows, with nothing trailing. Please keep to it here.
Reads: 40 mL
